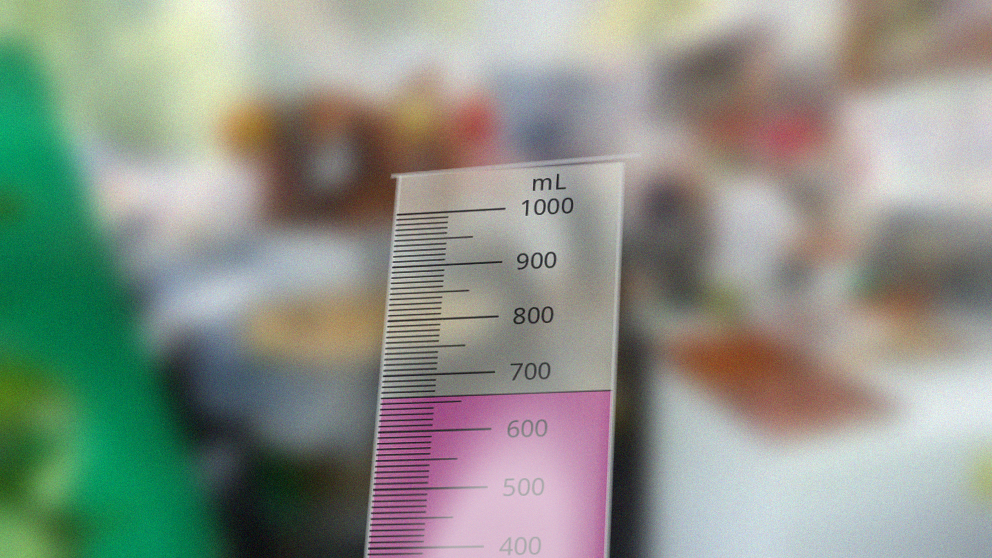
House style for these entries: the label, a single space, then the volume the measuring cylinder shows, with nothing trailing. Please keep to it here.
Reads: 660 mL
